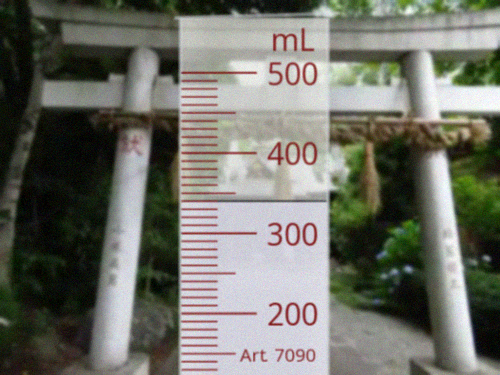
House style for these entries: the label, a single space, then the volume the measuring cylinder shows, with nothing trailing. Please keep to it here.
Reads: 340 mL
